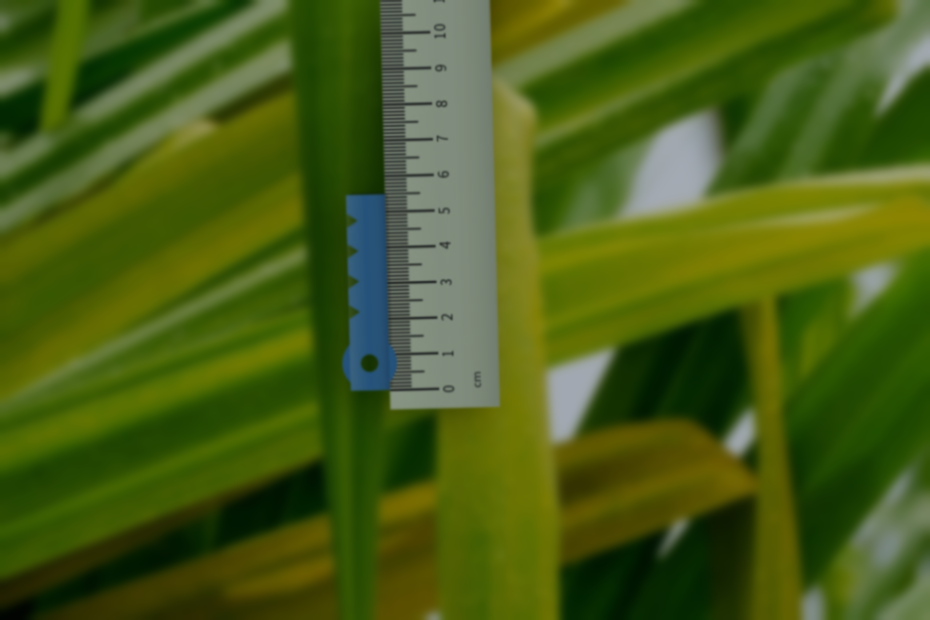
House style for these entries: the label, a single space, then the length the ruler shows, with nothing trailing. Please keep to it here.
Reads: 5.5 cm
